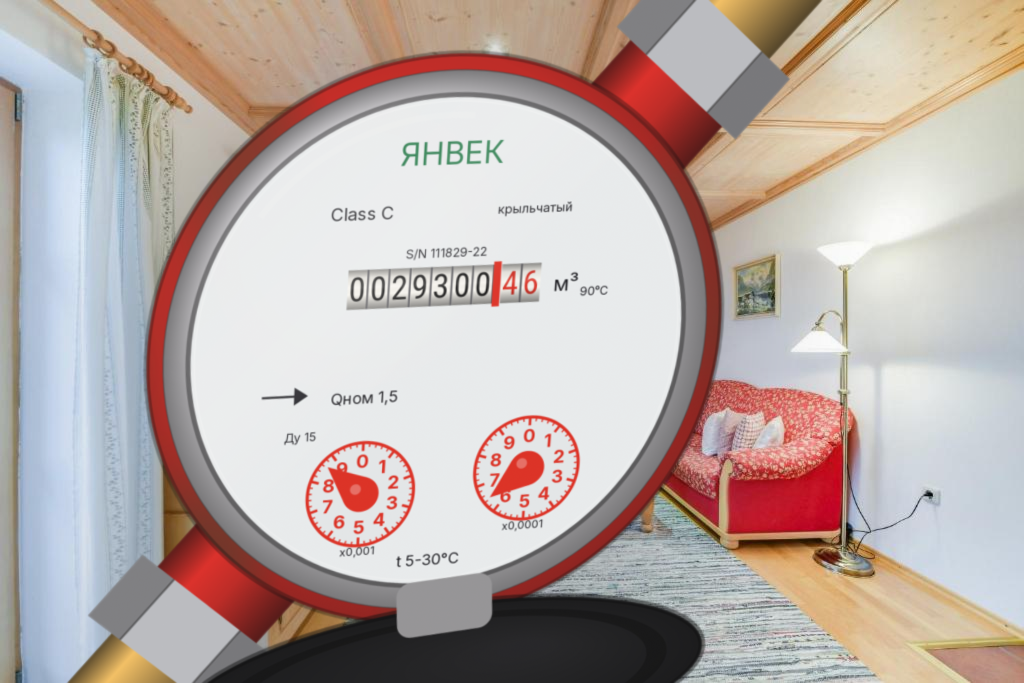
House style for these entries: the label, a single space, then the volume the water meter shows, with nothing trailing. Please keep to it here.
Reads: 29300.4686 m³
